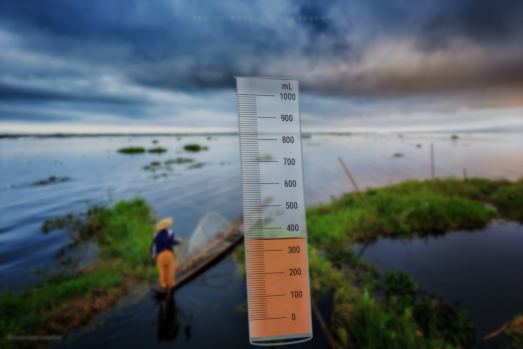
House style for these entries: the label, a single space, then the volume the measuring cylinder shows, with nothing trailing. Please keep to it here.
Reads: 350 mL
